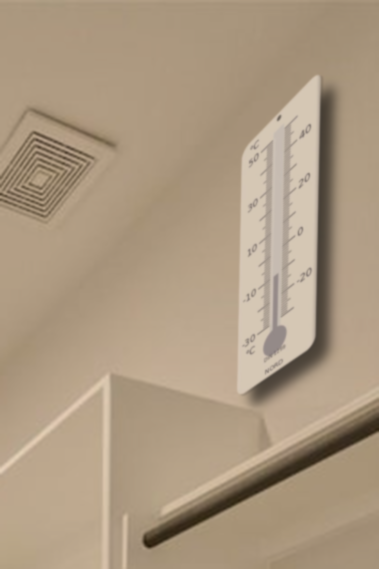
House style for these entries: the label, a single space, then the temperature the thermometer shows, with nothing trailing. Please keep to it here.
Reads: -10 °C
